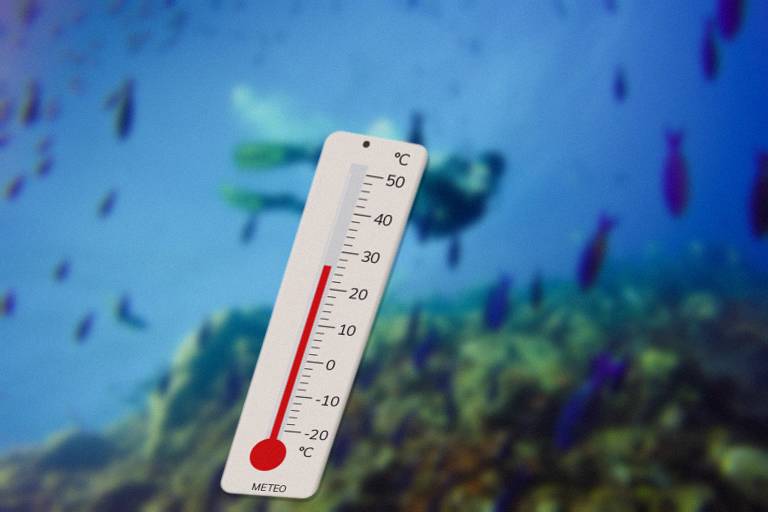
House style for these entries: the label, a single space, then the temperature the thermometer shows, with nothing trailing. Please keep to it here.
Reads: 26 °C
